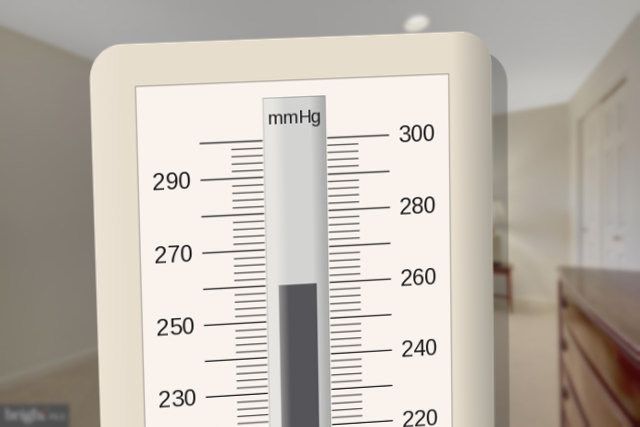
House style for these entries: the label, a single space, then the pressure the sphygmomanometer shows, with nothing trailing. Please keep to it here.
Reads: 260 mmHg
